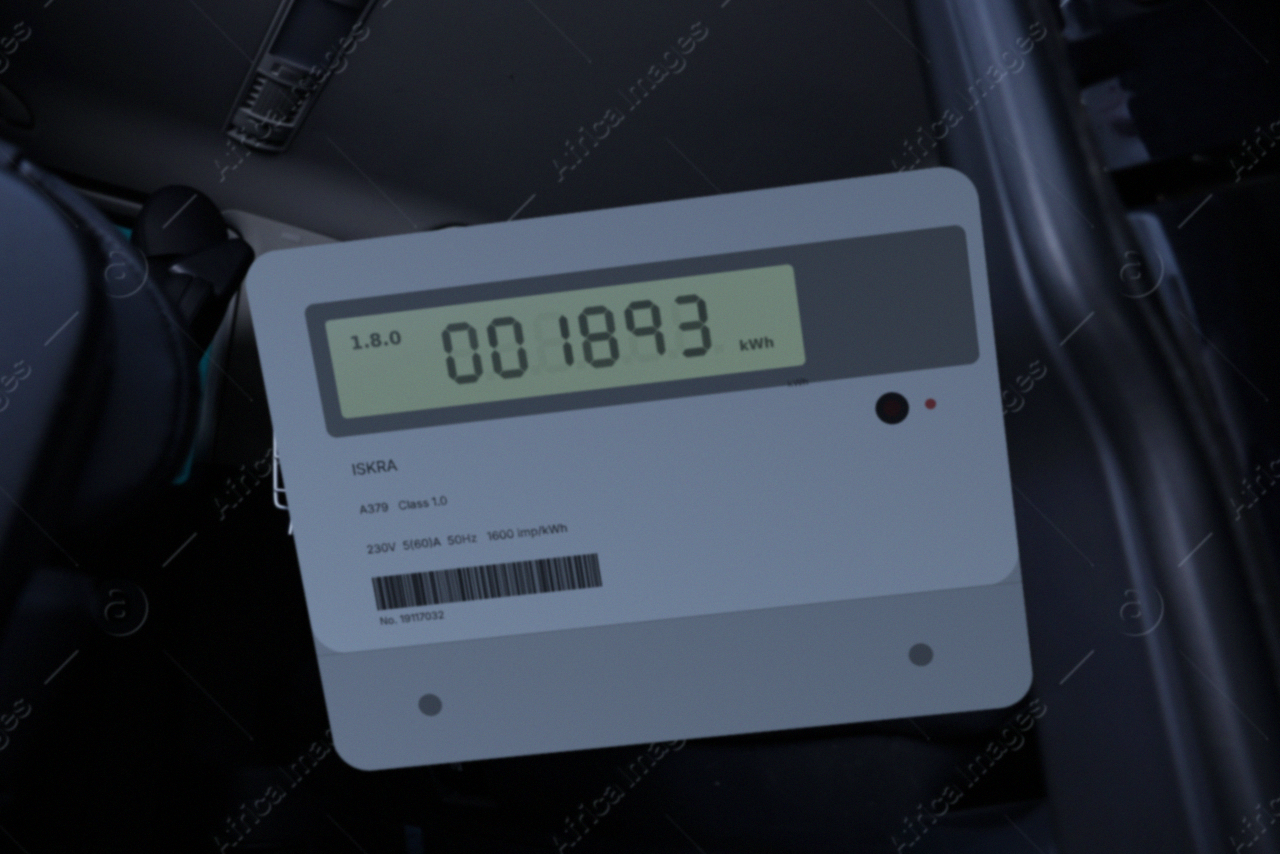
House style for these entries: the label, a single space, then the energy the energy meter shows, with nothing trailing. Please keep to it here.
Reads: 1893 kWh
